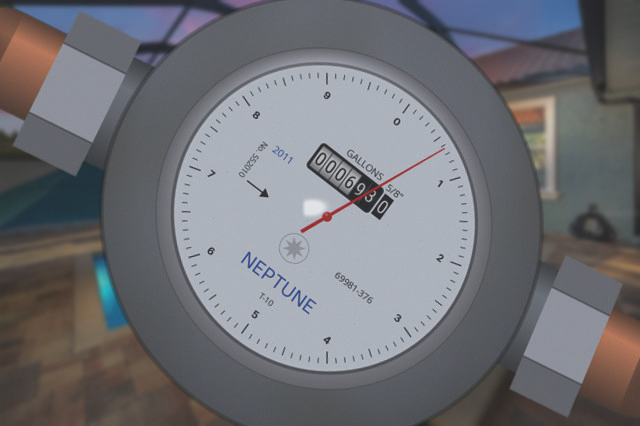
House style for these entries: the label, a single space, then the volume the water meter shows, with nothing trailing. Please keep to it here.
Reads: 6930.6 gal
